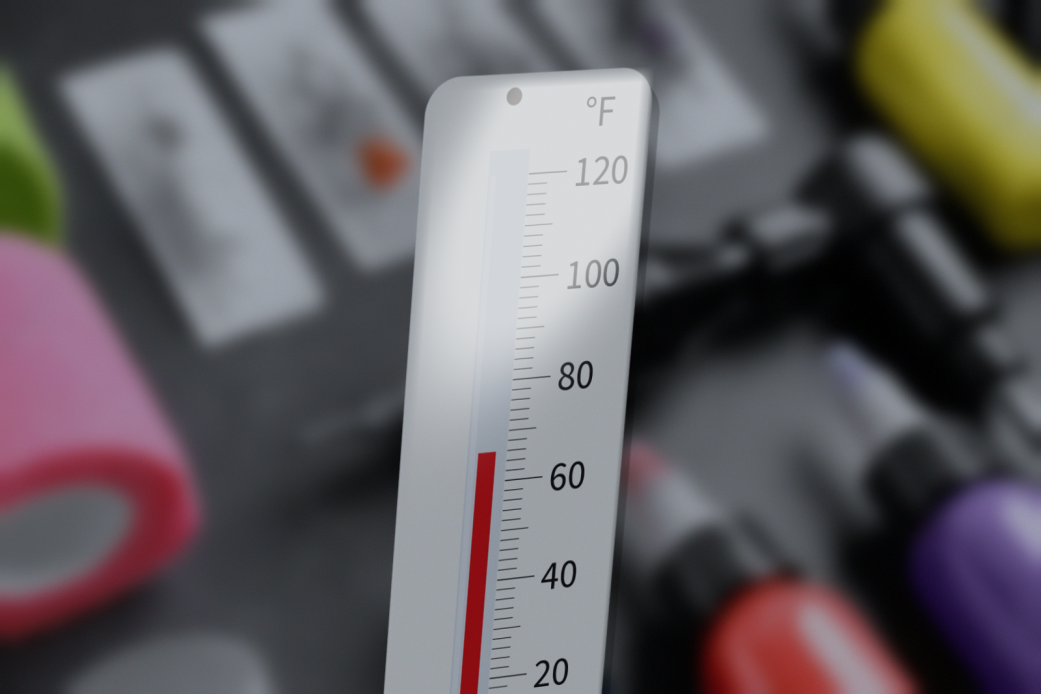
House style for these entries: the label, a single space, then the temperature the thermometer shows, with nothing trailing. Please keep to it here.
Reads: 66 °F
